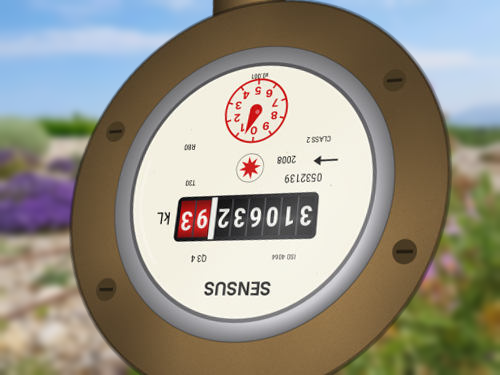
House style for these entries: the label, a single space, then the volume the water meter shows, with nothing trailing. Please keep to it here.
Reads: 310632.930 kL
